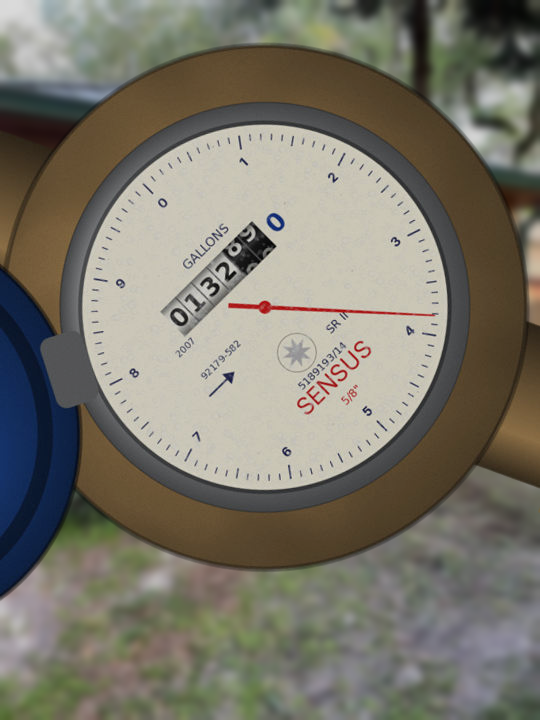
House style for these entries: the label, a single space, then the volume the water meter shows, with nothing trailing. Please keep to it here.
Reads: 132893.8 gal
